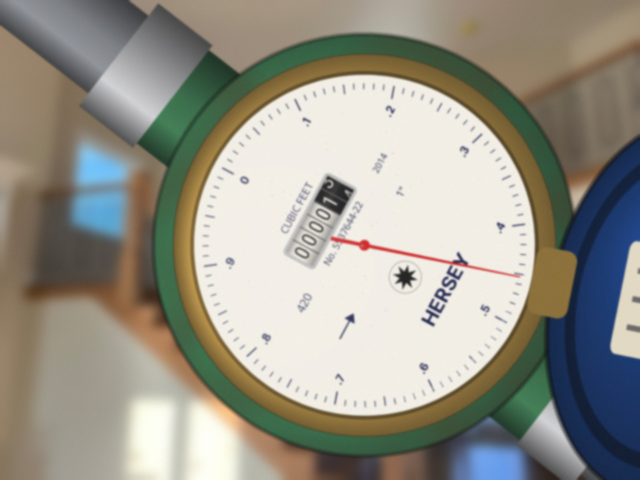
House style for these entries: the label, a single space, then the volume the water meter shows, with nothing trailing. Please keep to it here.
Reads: 13.45 ft³
